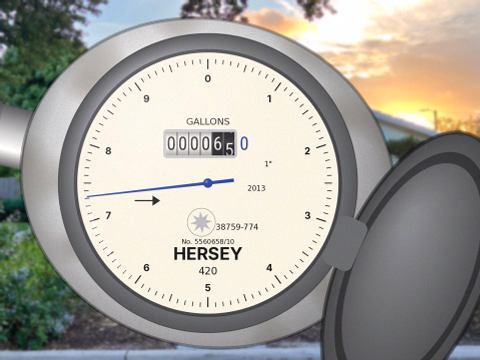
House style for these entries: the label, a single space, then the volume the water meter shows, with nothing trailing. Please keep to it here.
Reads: 647.3 gal
